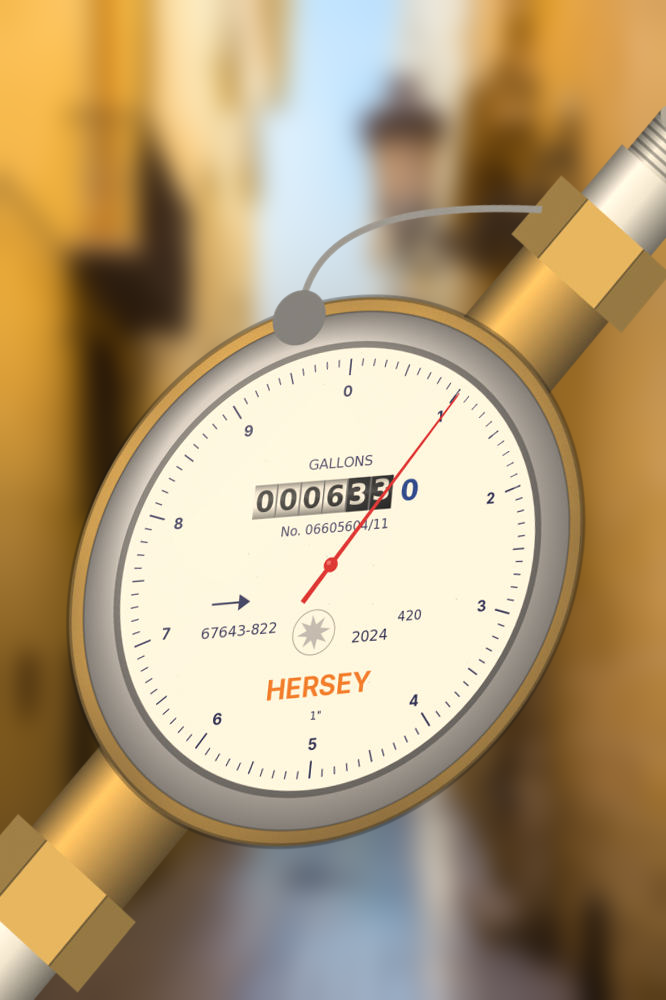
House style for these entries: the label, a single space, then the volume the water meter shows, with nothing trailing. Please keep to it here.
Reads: 6331.0 gal
